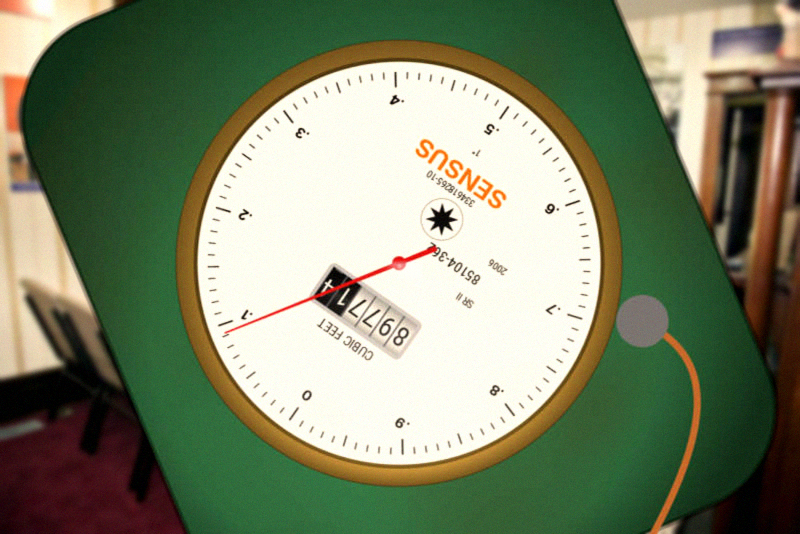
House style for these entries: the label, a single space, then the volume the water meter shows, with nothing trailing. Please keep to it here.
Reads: 897714.09 ft³
